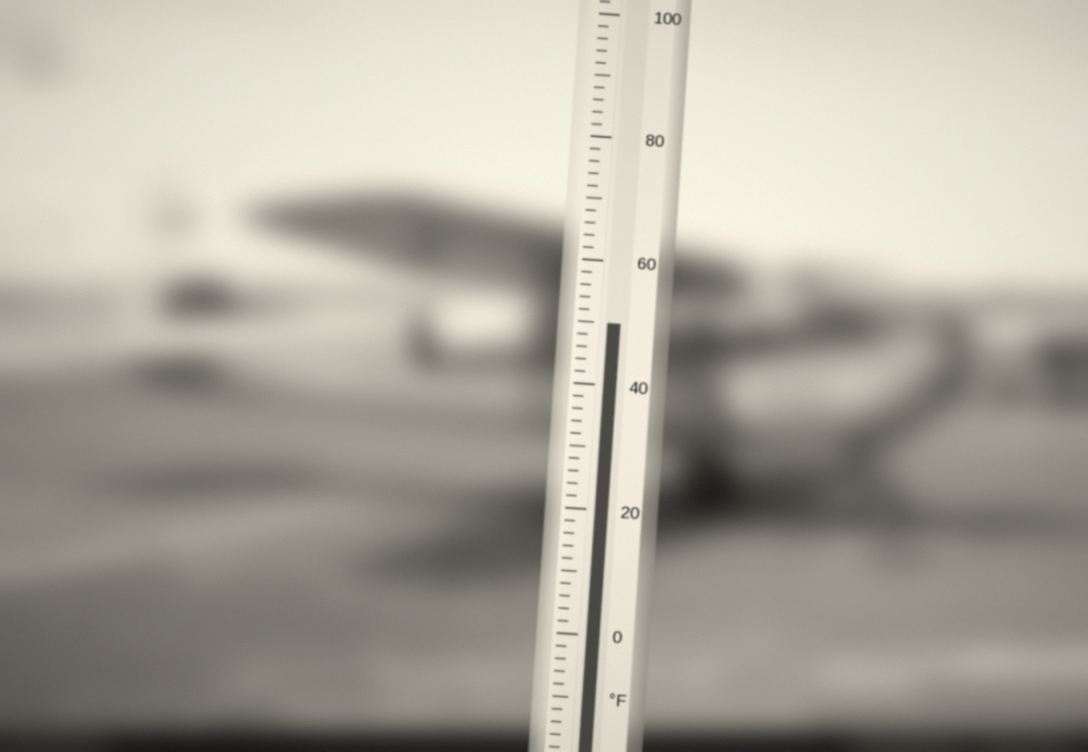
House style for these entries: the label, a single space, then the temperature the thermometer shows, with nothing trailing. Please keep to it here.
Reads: 50 °F
